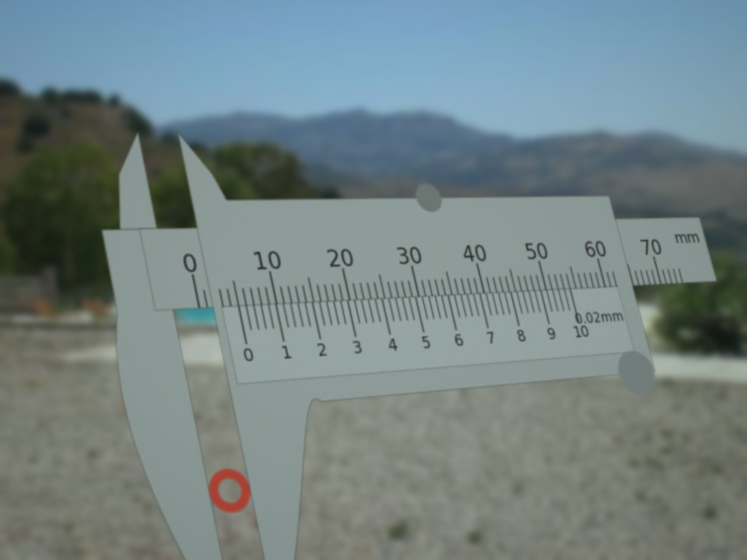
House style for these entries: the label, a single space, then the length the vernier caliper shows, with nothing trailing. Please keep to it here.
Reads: 5.0 mm
